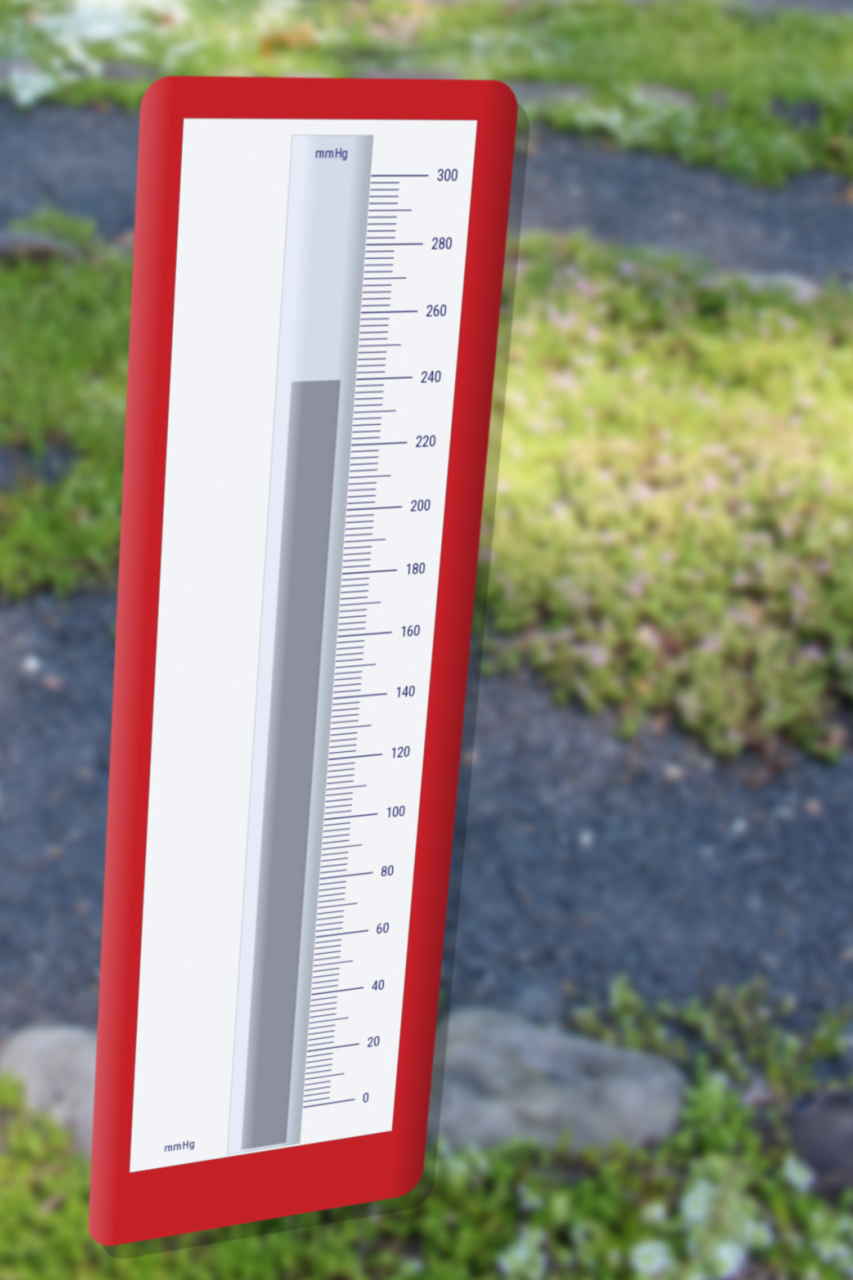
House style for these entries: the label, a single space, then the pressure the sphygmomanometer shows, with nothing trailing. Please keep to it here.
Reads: 240 mmHg
